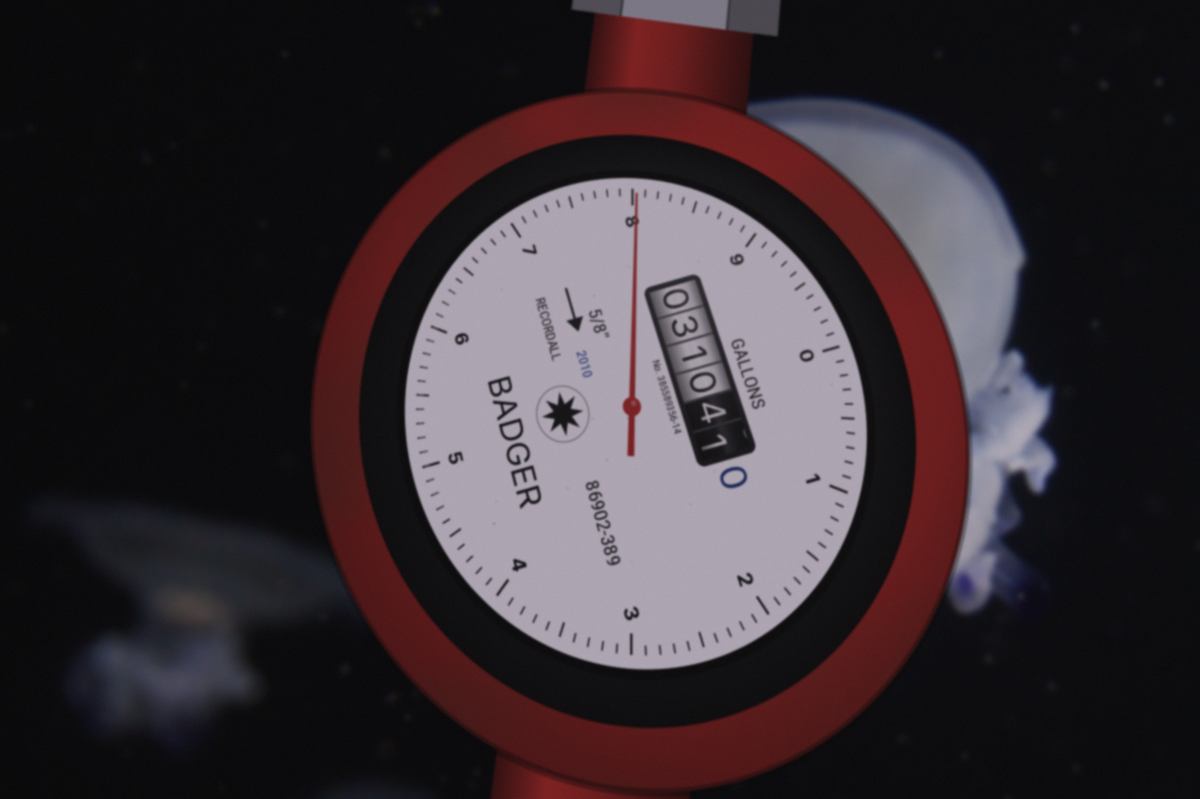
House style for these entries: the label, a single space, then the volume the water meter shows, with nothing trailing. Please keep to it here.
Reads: 310408.0 gal
